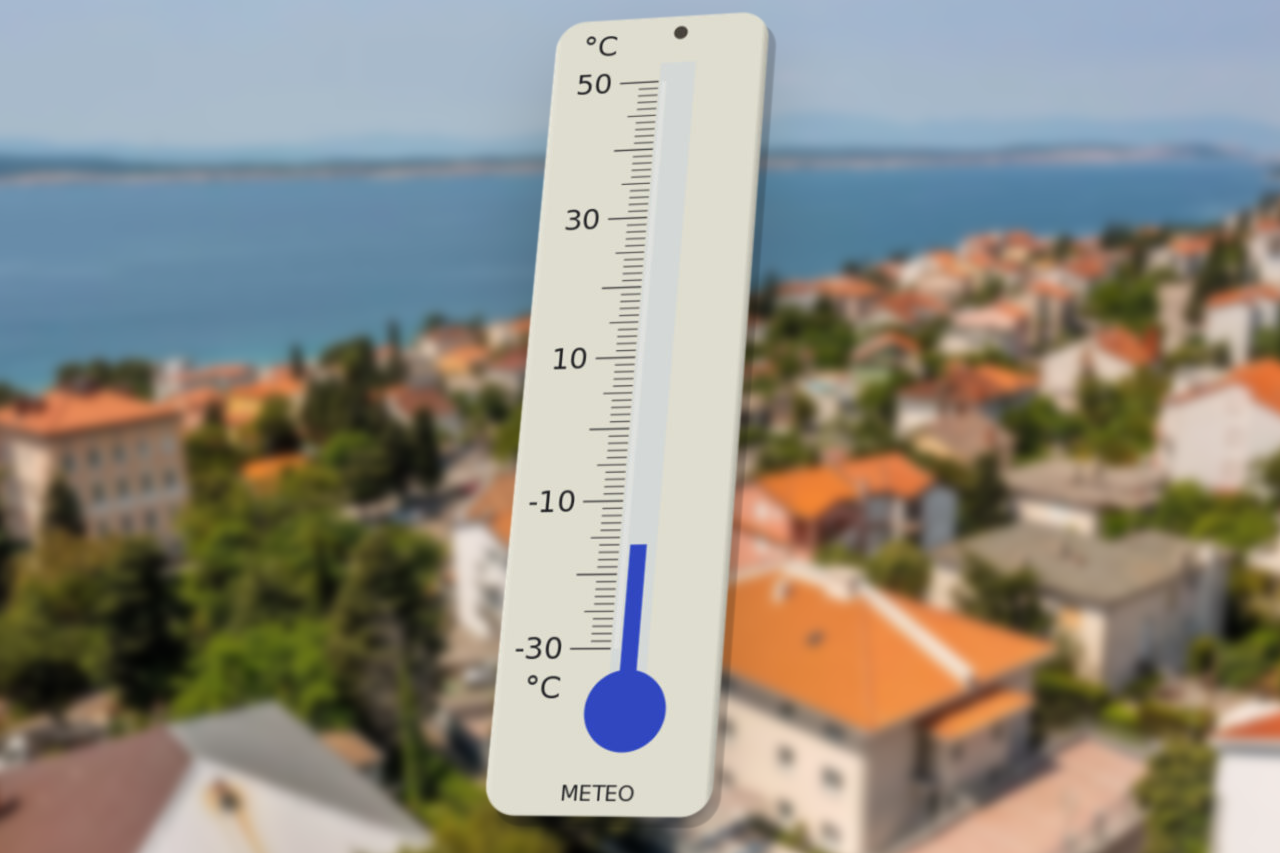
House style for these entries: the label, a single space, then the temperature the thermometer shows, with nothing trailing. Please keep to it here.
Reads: -16 °C
